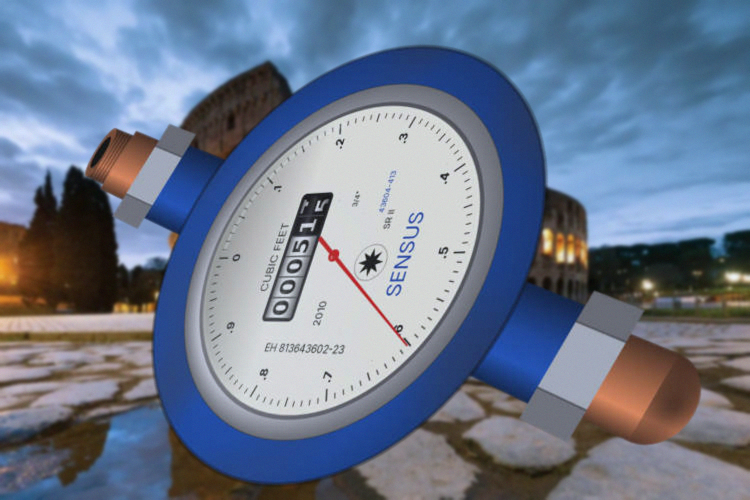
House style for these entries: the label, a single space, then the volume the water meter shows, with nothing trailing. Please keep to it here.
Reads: 514.60 ft³
